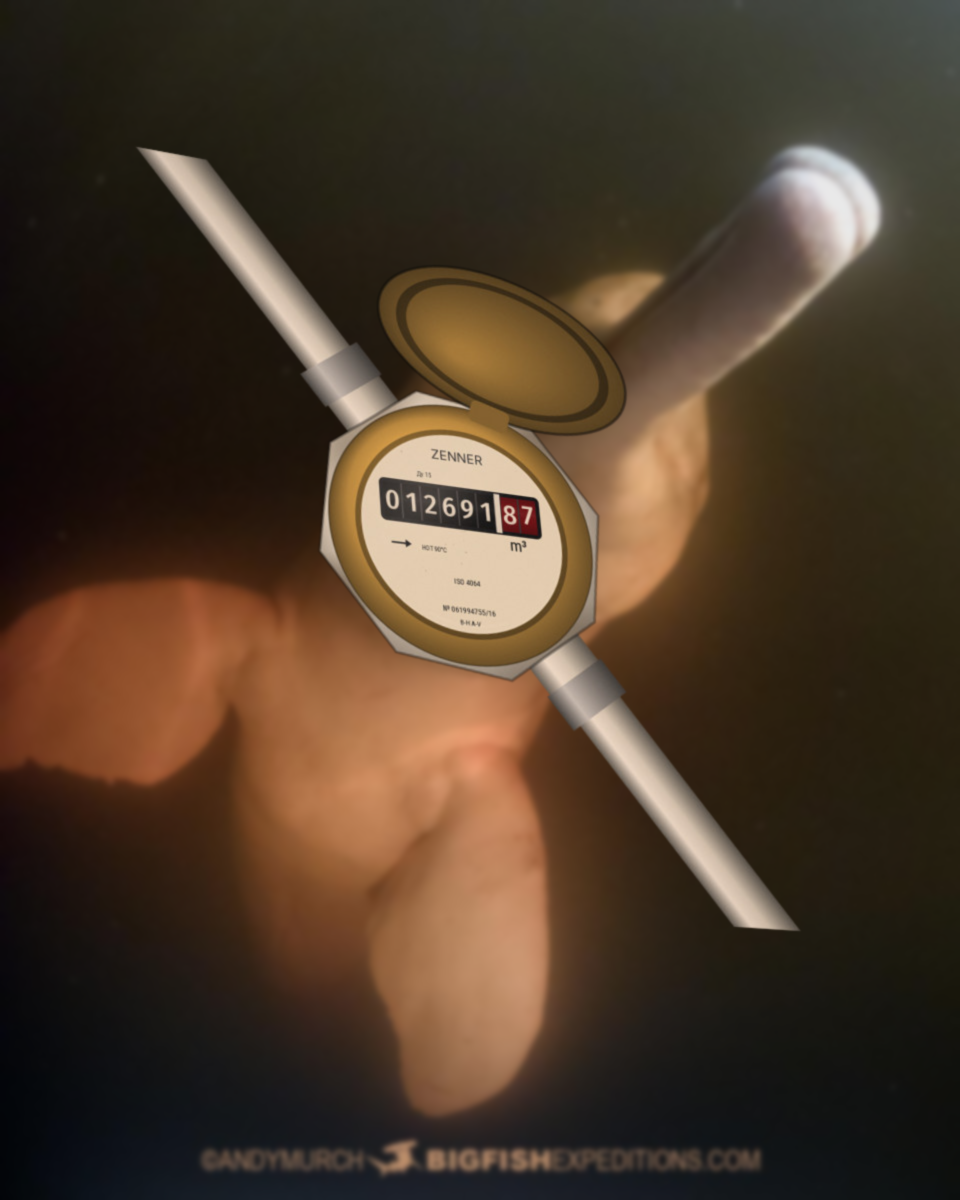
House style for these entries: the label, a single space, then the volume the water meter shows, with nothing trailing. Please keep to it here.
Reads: 12691.87 m³
